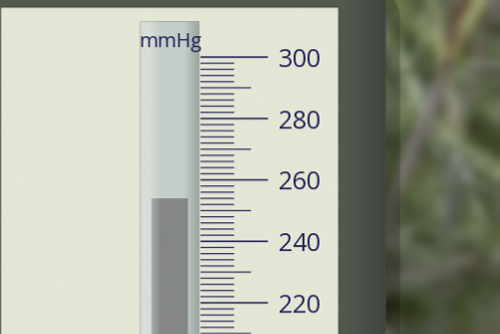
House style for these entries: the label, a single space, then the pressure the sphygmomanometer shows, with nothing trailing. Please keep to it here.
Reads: 254 mmHg
